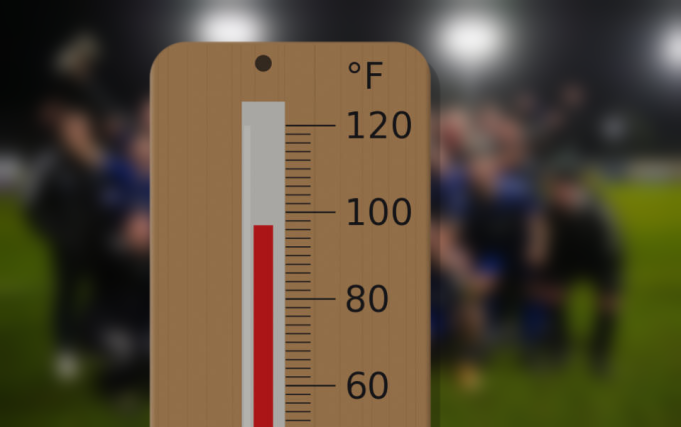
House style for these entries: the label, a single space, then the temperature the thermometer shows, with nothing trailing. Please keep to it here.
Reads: 97 °F
